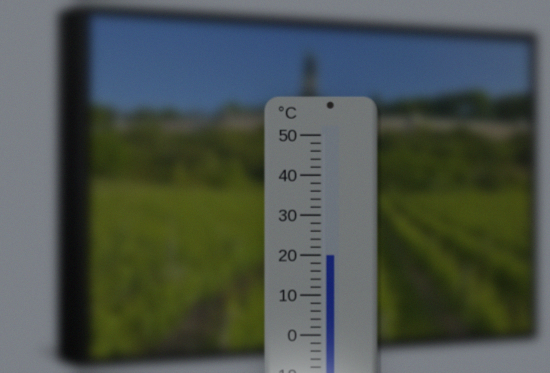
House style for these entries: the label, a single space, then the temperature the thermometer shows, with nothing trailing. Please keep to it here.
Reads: 20 °C
